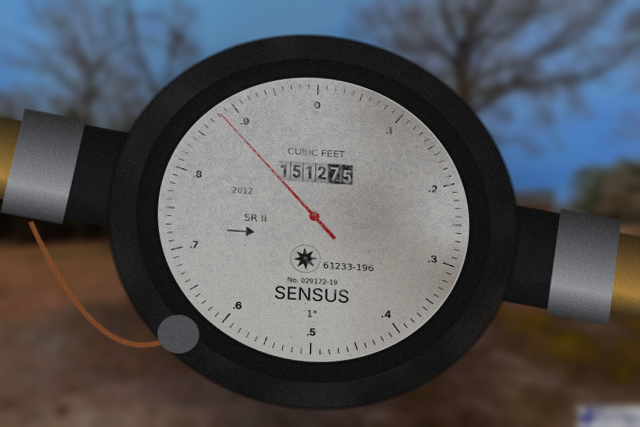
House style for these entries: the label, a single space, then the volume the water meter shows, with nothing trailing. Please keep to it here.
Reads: 151274.88 ft³
